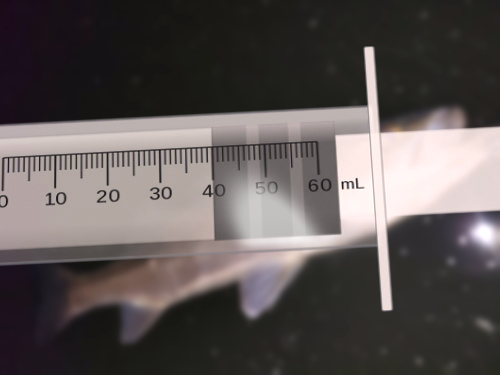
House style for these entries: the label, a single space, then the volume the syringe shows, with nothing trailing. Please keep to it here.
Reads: 40 mL
